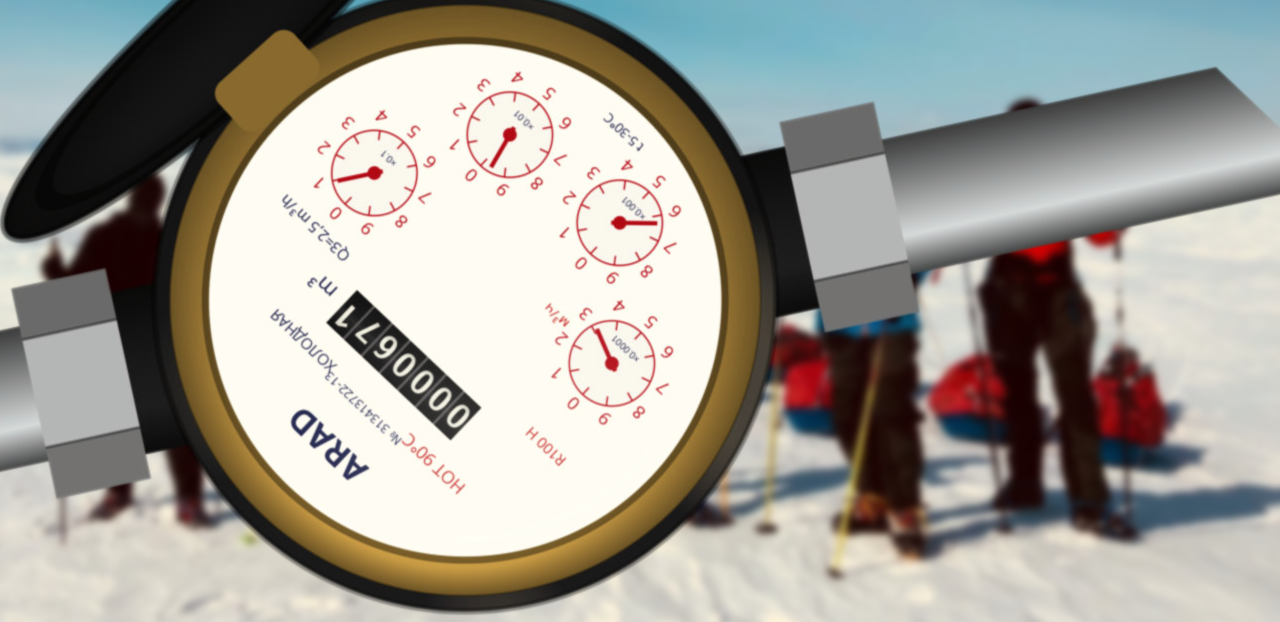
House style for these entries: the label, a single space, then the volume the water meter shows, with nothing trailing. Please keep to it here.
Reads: 671.0963 m³
